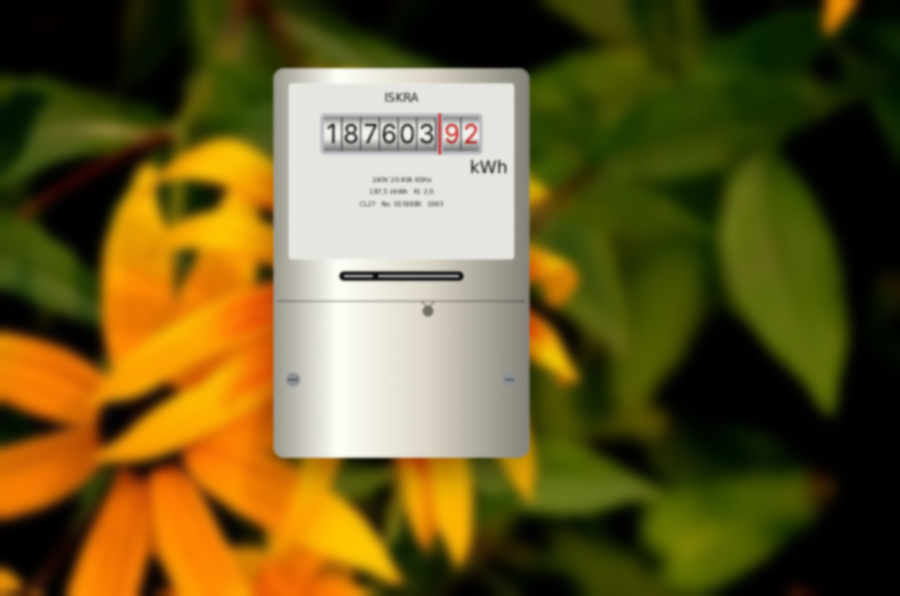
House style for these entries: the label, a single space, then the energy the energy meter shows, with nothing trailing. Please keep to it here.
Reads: 187603.92 kWh
